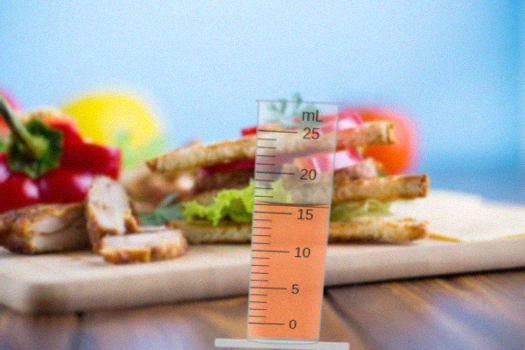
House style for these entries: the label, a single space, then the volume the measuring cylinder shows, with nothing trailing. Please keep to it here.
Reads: 16 mL
